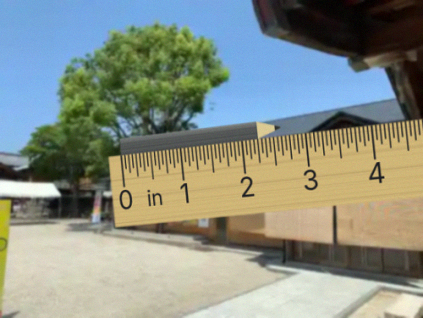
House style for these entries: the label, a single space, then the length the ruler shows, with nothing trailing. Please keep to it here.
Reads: 2.625 in
